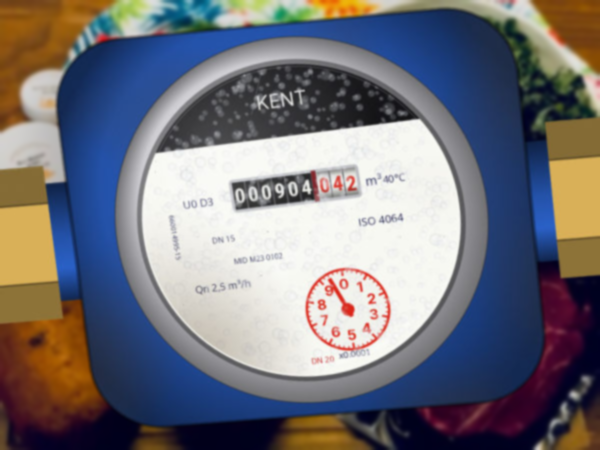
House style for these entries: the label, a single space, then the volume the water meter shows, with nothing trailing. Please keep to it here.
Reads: 904.0419 m³
